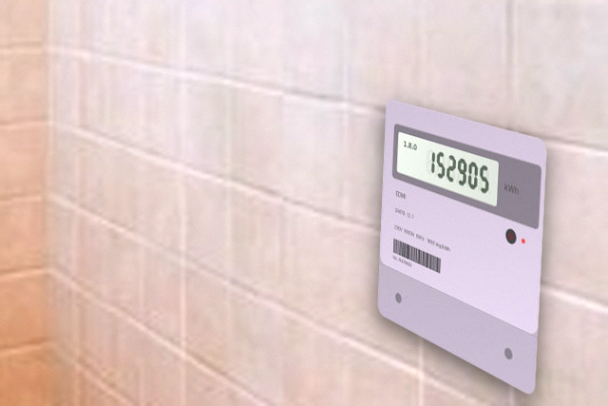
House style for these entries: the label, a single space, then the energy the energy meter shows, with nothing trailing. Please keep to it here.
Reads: 152905 kWh
